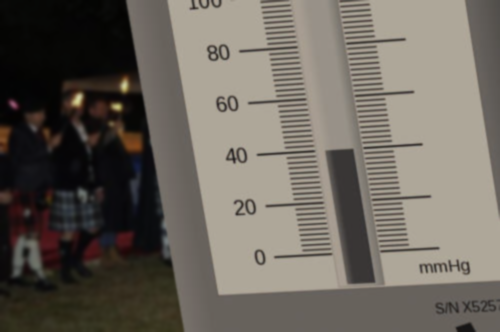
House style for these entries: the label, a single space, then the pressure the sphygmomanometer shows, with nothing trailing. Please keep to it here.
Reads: 40 mmHg
